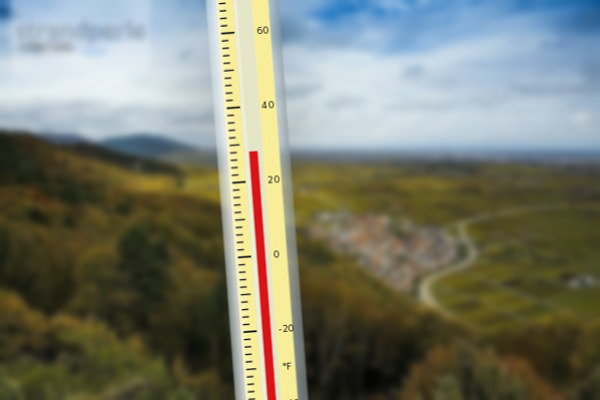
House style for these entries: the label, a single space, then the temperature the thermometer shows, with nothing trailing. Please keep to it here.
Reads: 28 °F
